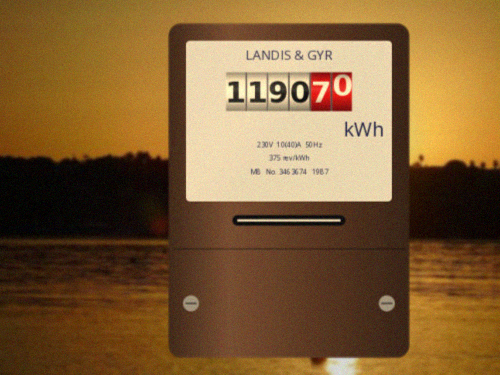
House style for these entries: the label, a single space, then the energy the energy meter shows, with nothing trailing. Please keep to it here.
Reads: 1190.70 kWh
